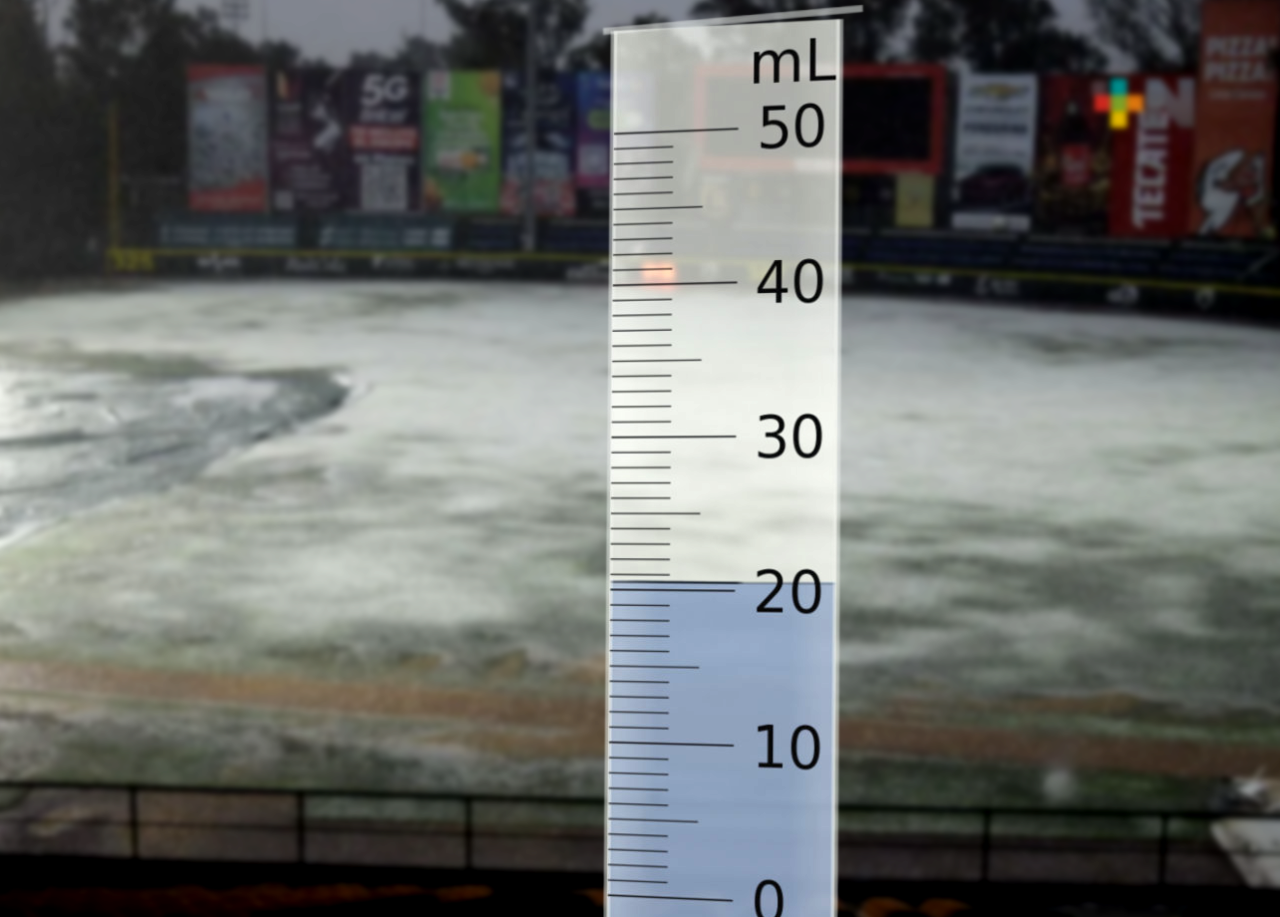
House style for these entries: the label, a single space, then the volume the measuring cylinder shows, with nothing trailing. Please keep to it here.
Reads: 20.5 mL
